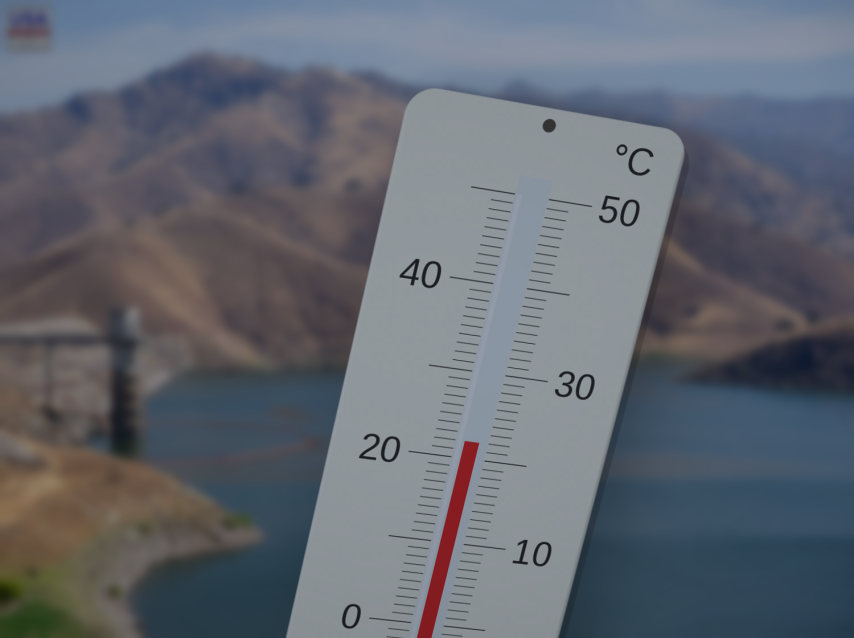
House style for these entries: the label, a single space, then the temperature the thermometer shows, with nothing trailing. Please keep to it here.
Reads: 22 °C
